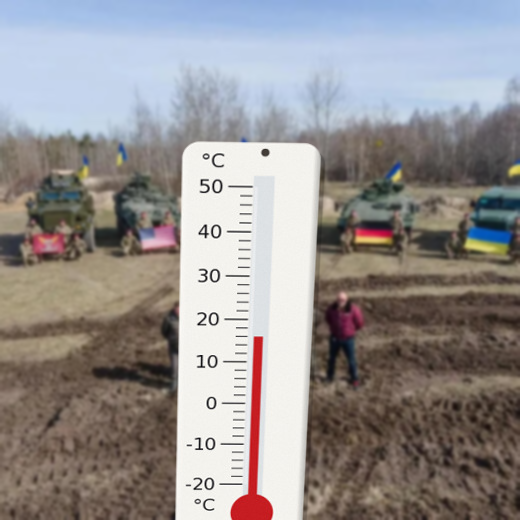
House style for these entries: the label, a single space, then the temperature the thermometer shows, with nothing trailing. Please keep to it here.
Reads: 16 °C
